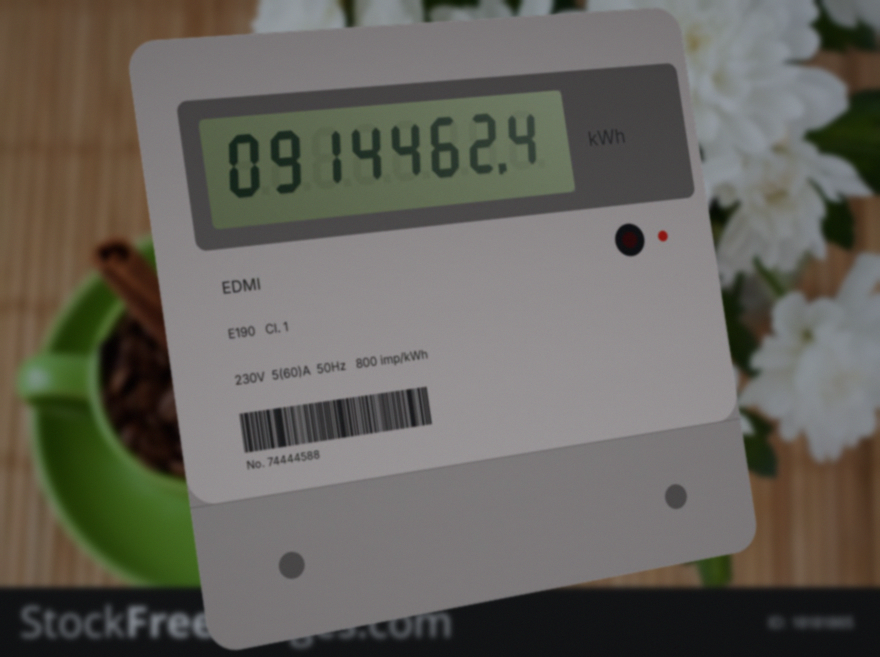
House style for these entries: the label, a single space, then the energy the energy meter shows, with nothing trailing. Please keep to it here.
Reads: 914462.4 kWh
